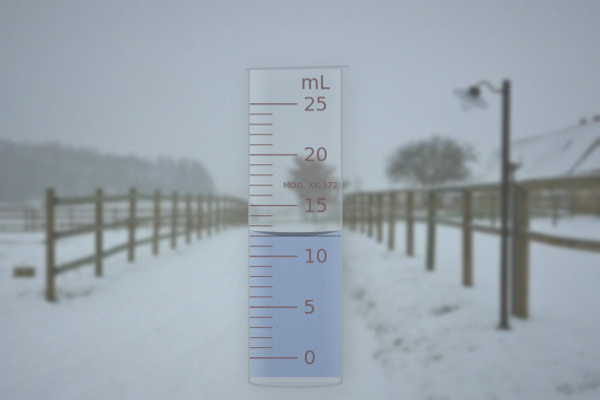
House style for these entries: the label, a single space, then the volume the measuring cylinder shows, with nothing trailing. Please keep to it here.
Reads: 12 mL
